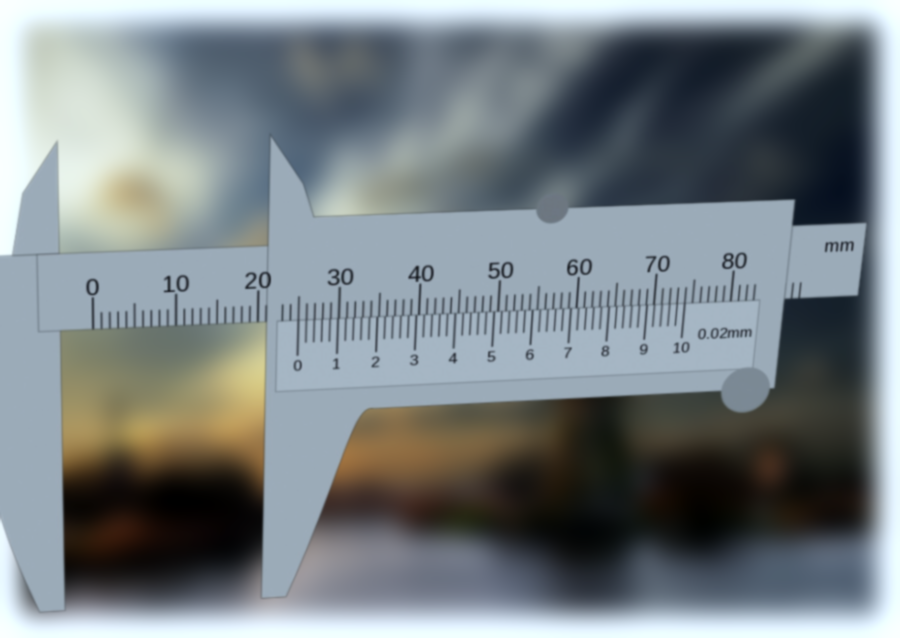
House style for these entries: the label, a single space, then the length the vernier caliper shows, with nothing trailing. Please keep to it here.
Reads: 25.0 mm
